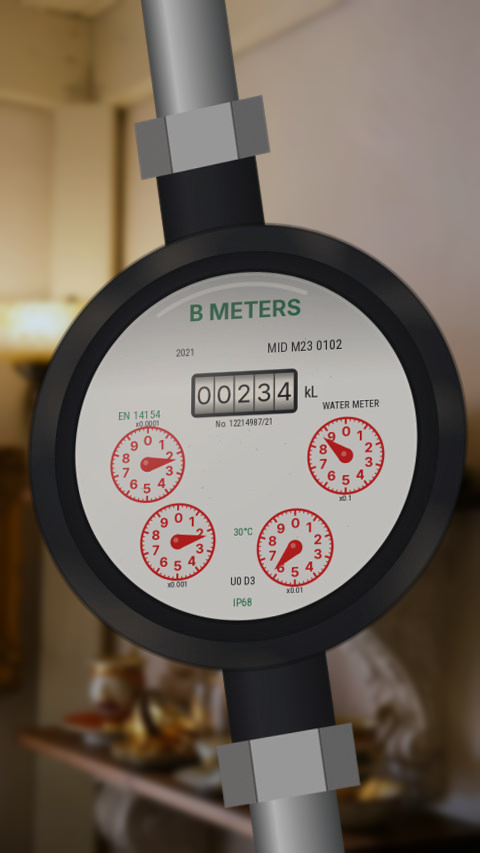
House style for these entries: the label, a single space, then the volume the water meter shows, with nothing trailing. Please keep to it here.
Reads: 234.8622 kL
